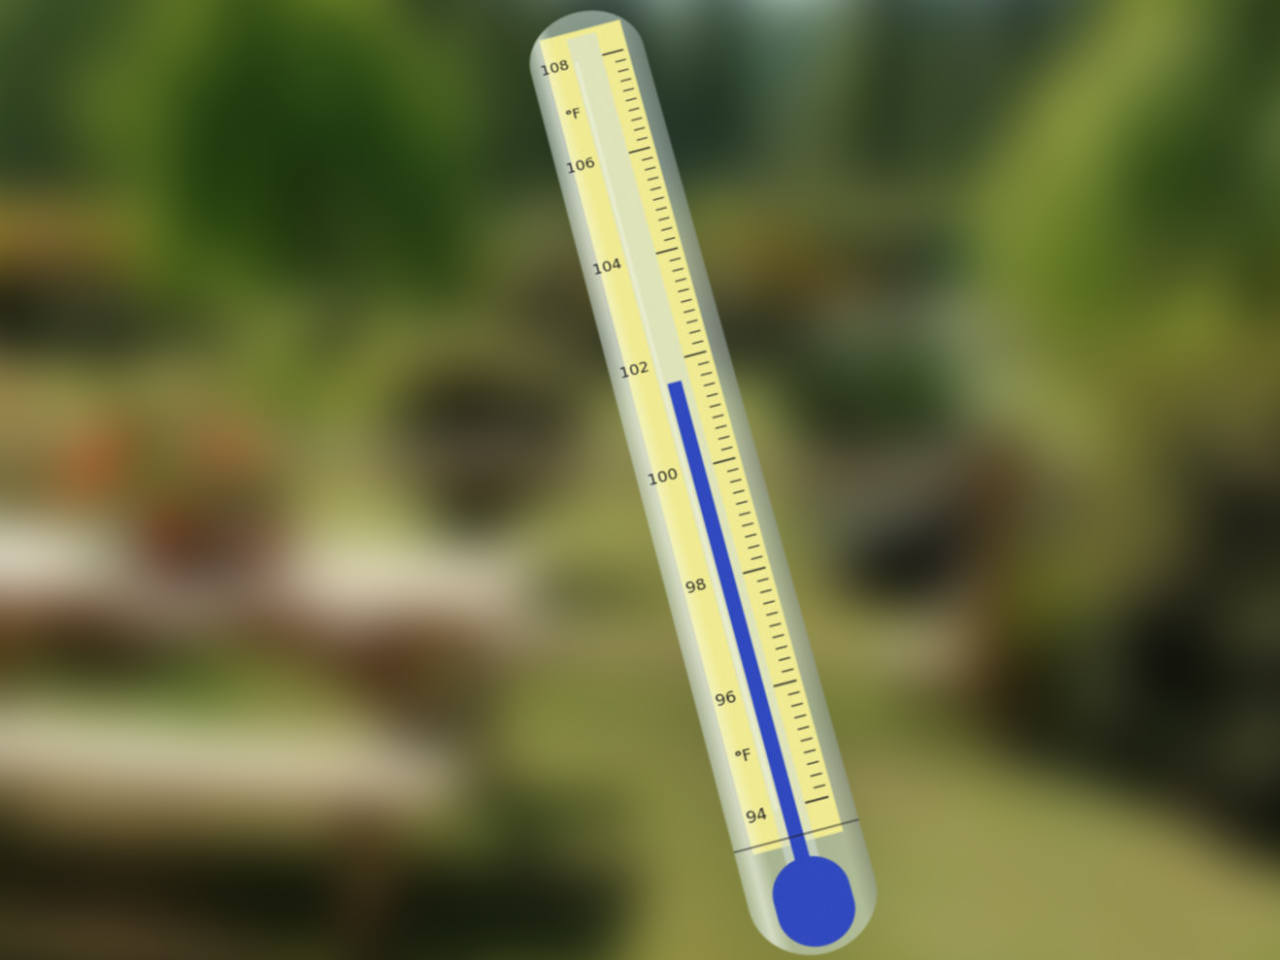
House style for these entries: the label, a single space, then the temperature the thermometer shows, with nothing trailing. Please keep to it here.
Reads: 101.6 °F
